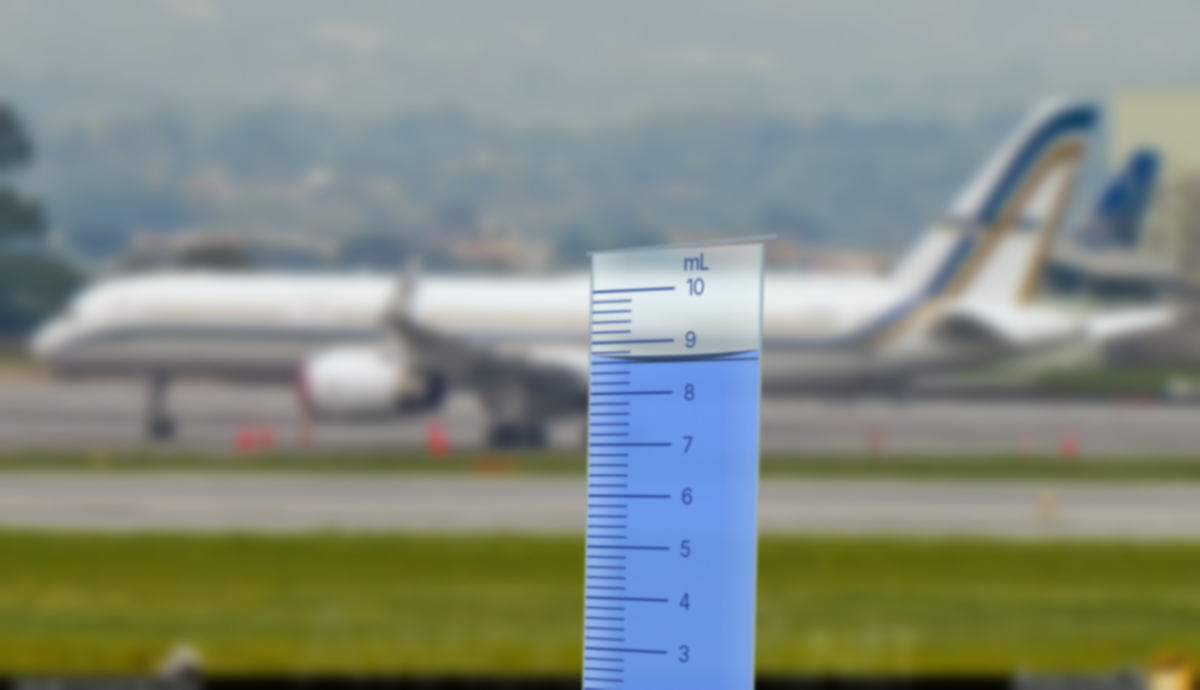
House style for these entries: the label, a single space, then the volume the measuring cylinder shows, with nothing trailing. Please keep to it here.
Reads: 8.6 mL
